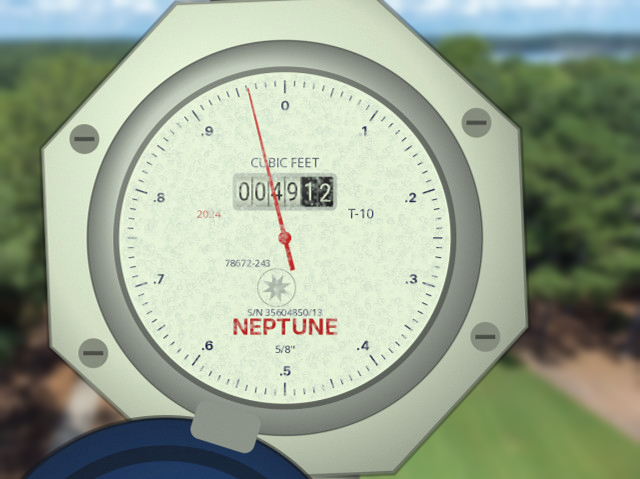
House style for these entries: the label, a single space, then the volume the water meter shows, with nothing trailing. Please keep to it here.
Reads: 4911.96 ft³
